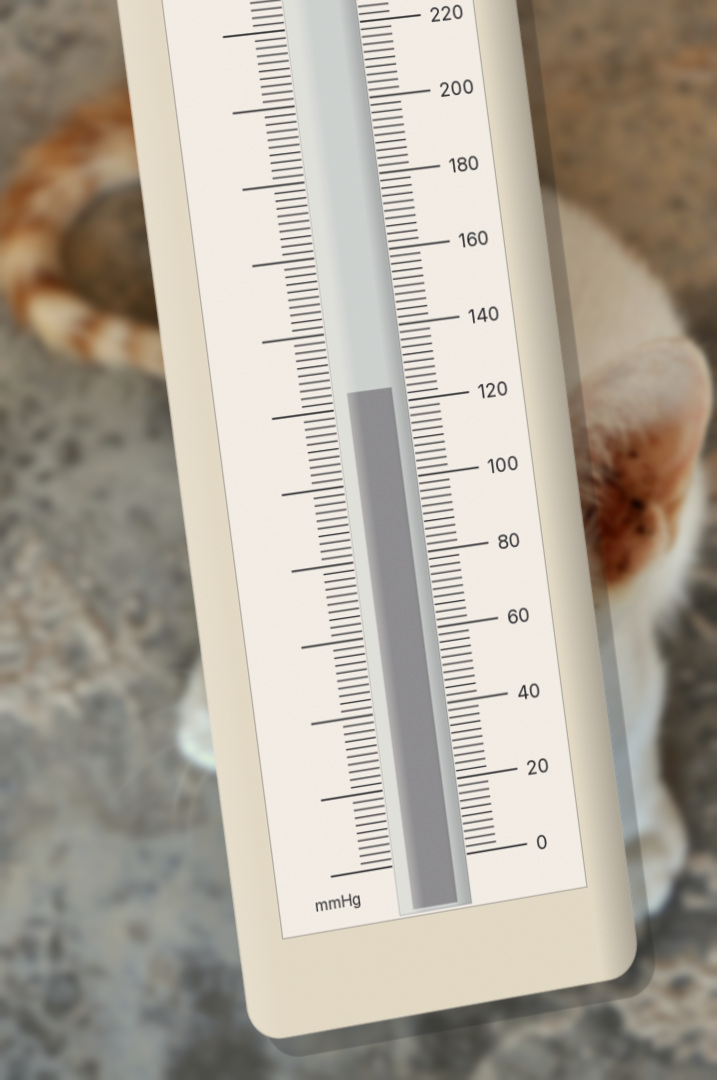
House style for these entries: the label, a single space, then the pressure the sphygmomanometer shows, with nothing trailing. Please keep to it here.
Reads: 124 mmHg
